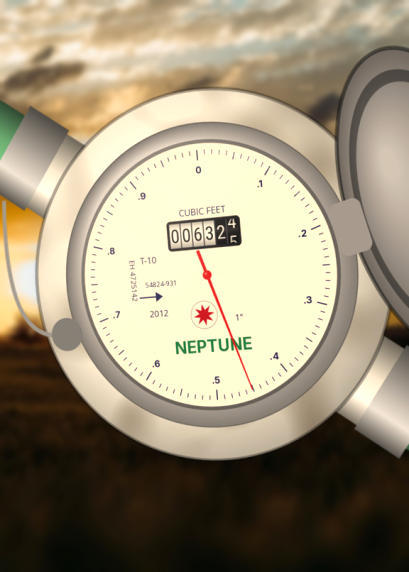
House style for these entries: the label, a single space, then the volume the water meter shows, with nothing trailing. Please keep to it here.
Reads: 6324.45 ft³
